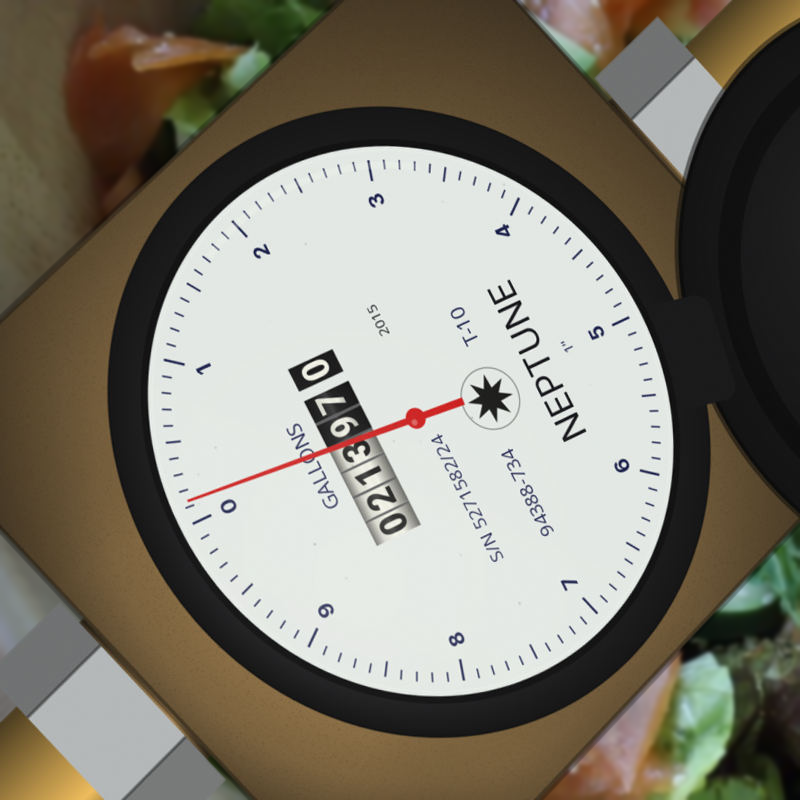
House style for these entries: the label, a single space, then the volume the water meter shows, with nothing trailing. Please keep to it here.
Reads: 213970.1 gal
